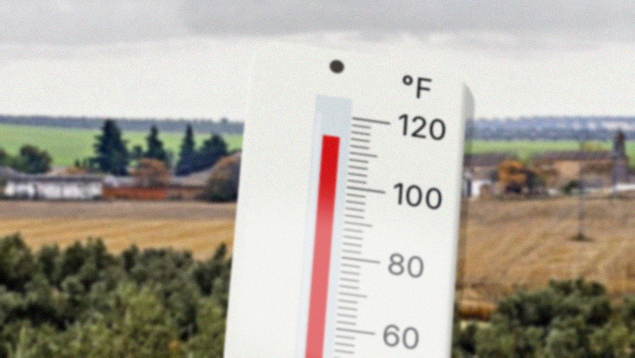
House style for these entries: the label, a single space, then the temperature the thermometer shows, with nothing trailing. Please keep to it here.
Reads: 114 °F
